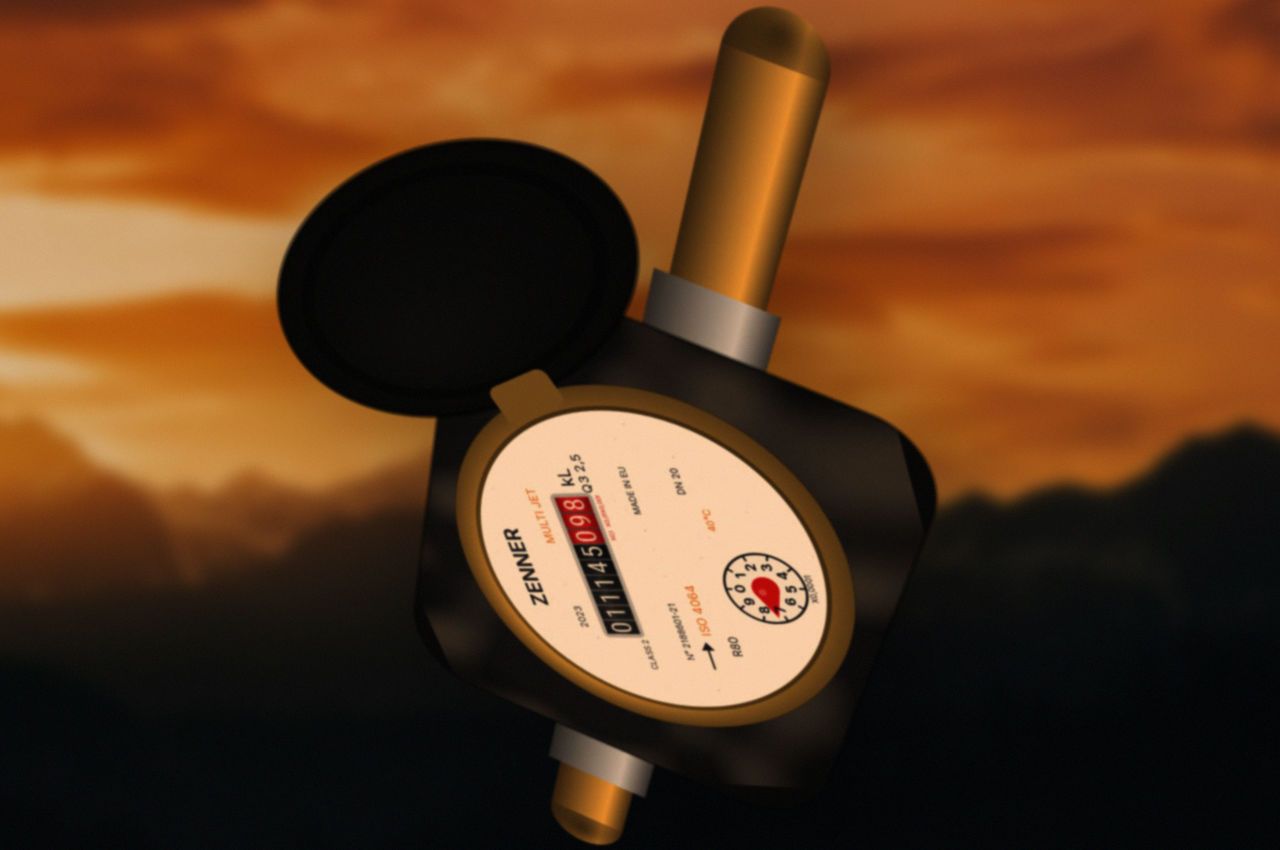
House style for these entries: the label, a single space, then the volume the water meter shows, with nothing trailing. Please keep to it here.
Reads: 11145.0987 kL
